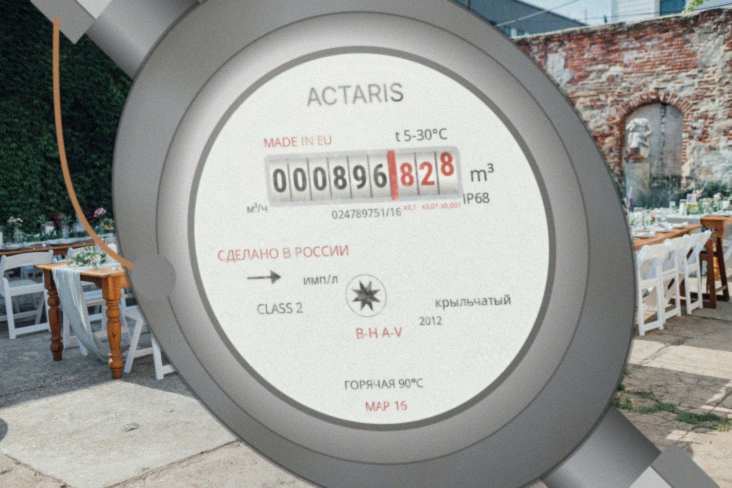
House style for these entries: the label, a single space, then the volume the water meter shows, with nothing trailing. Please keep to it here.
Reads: 896.828 m³
